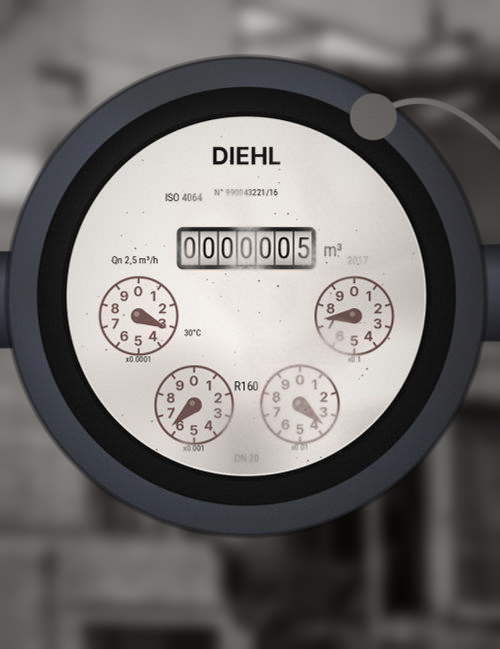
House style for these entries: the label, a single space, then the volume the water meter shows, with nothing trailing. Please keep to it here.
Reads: 5.7363 m³
